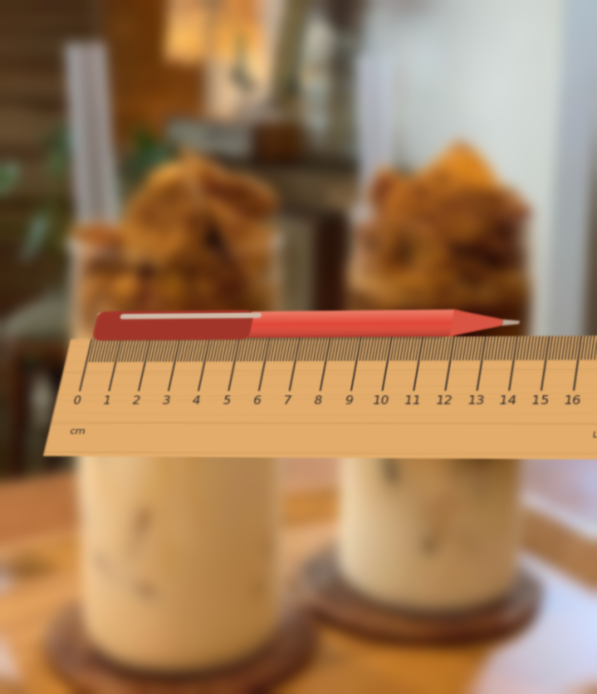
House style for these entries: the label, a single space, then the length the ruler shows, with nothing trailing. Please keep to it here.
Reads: 14 cm
